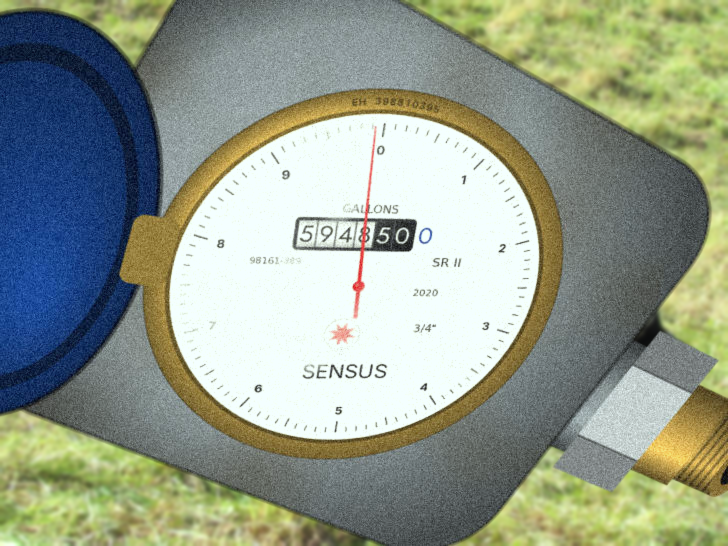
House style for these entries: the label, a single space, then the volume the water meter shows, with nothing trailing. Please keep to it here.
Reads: 5948499.9 gal
